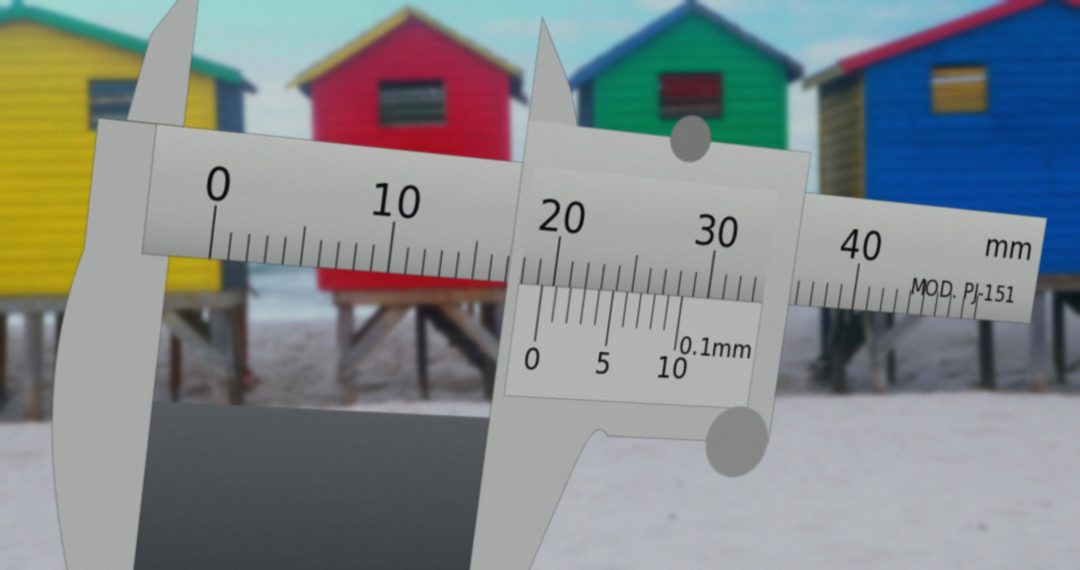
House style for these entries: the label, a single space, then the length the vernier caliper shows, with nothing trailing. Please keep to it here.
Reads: 19.3 mm
